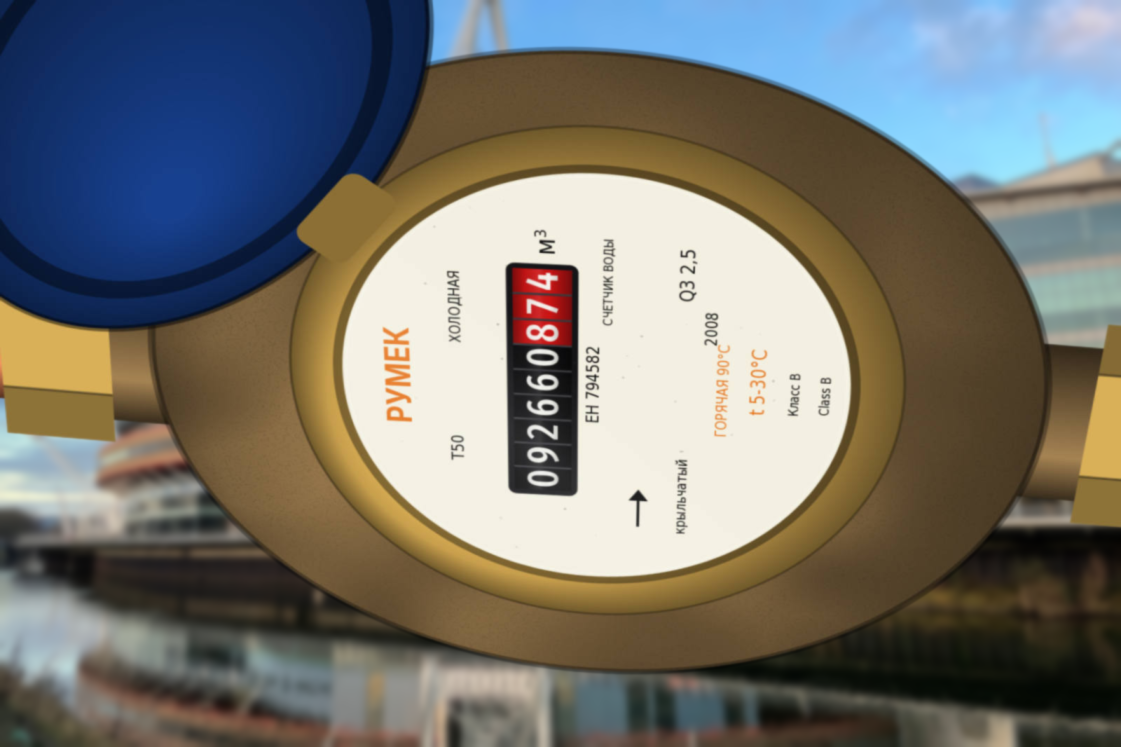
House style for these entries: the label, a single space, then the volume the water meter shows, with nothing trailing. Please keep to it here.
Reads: 92660.874 m³
